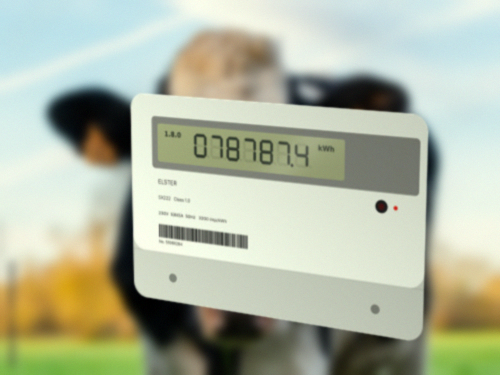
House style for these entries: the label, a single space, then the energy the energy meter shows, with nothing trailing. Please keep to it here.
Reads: 78787.4 kWh
